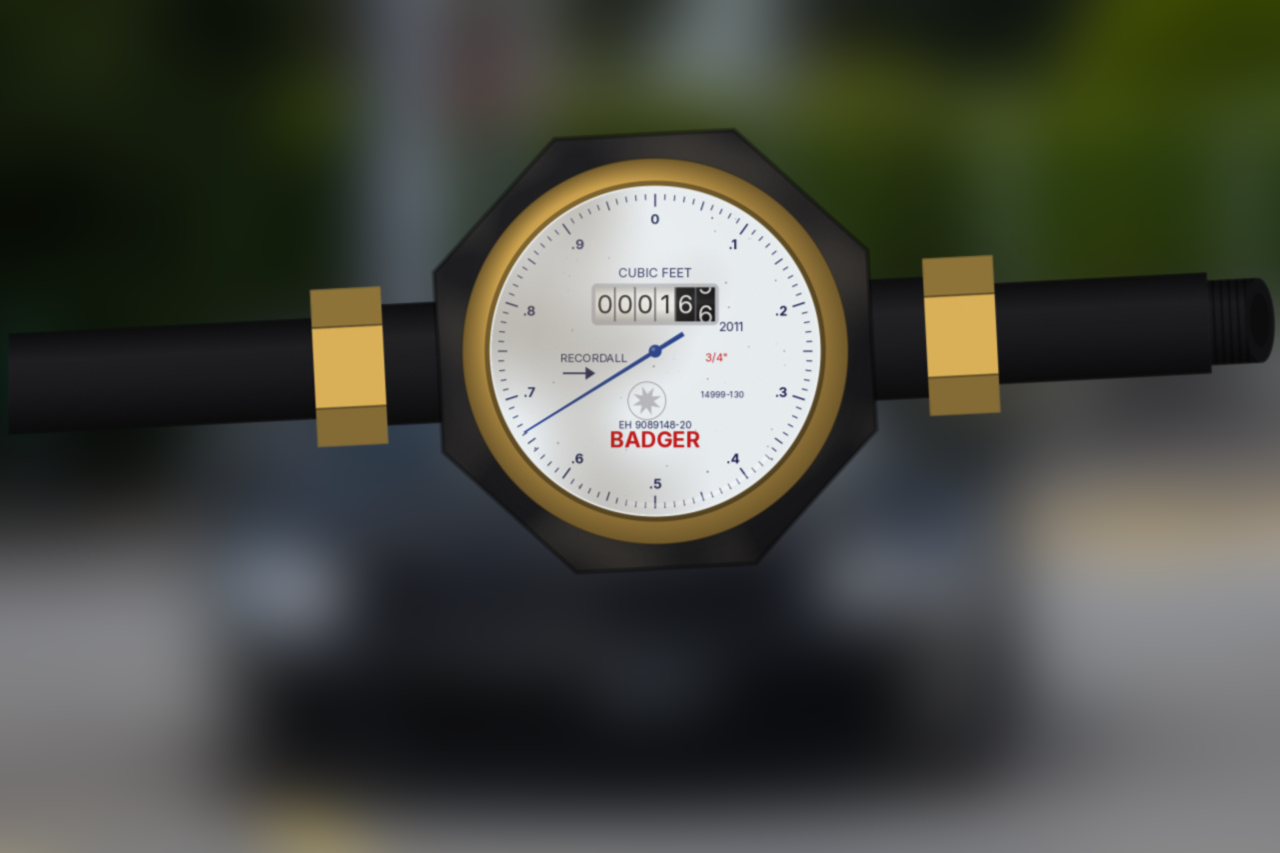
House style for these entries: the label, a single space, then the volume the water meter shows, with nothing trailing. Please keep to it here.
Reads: 165.66 ft³
